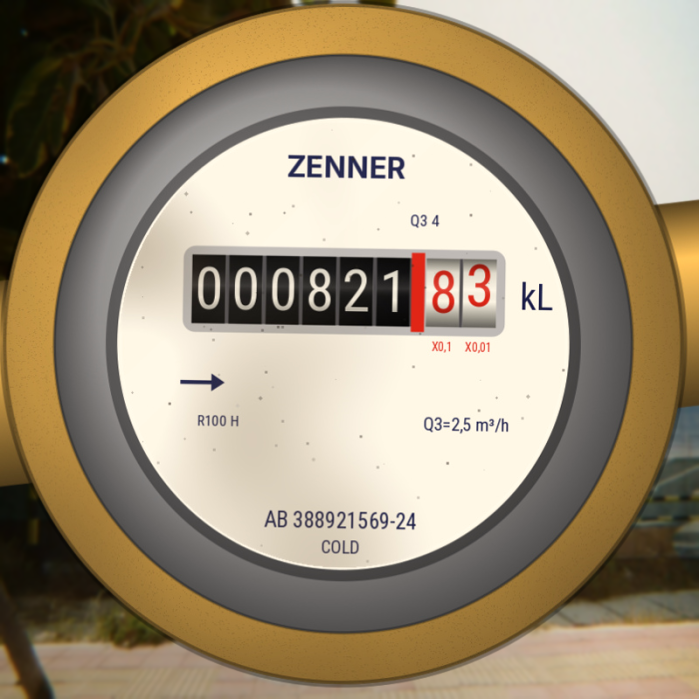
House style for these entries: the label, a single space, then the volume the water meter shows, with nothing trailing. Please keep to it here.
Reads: 821.83 kL
